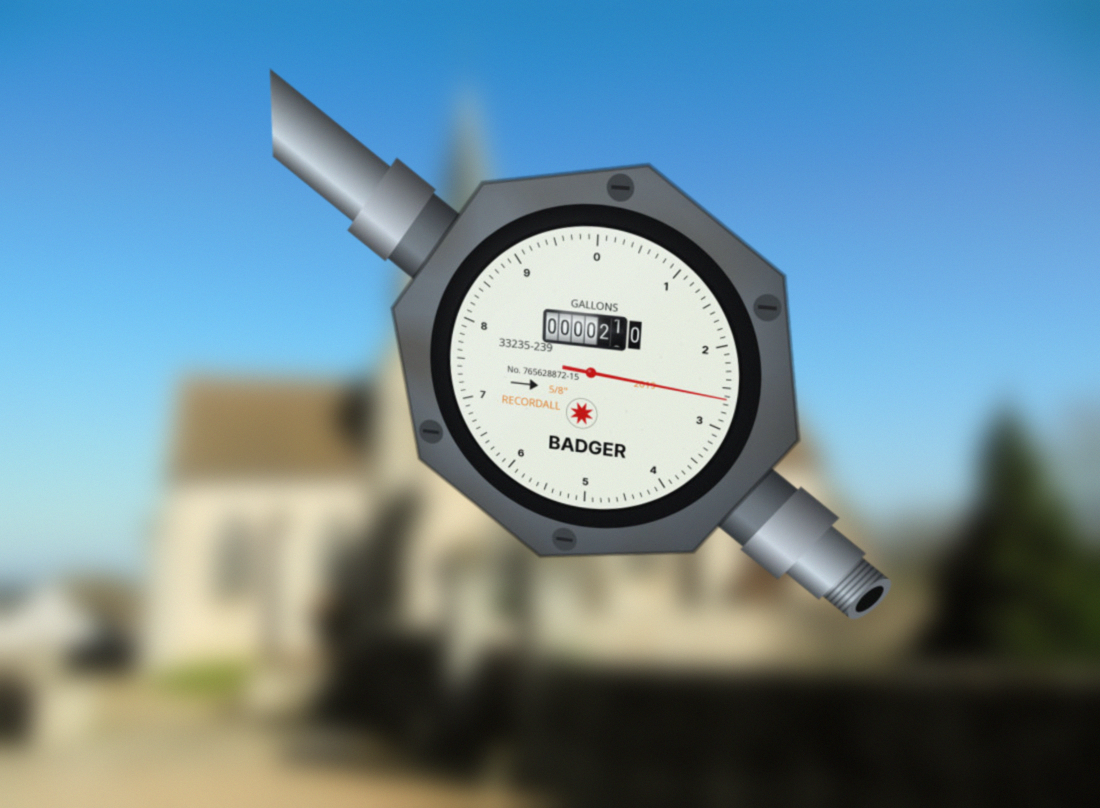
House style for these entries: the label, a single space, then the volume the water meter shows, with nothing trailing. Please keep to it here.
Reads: 212.6 gal
